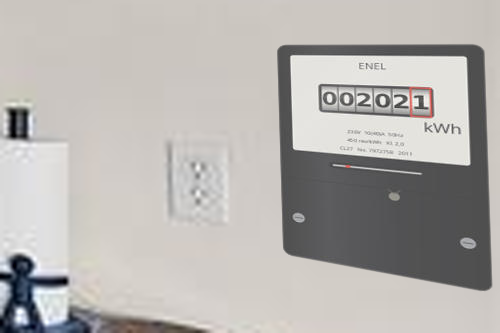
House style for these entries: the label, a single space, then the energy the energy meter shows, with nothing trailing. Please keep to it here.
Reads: 202.1 kWh
